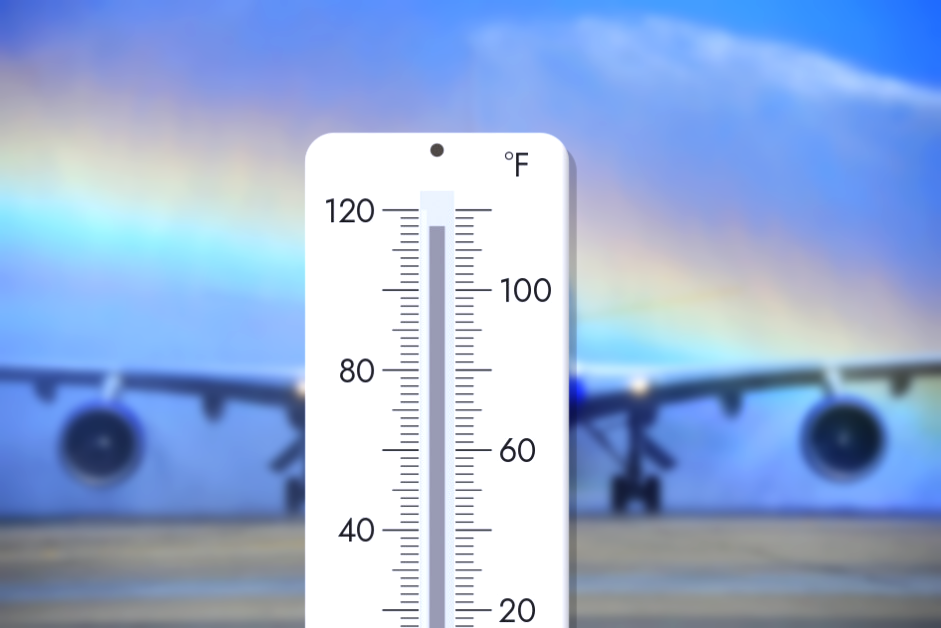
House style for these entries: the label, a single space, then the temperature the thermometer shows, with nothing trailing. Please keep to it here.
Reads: 116 °F
